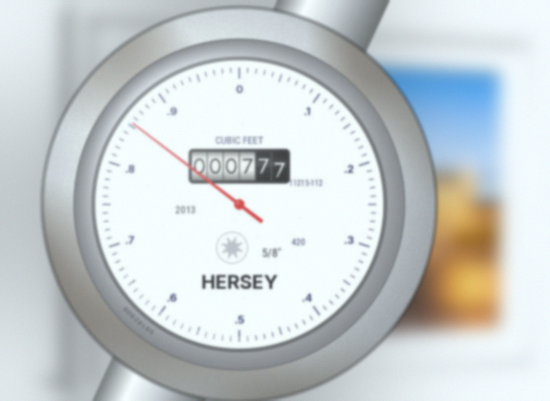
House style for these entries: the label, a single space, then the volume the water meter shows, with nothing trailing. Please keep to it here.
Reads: 776.85 ft³
